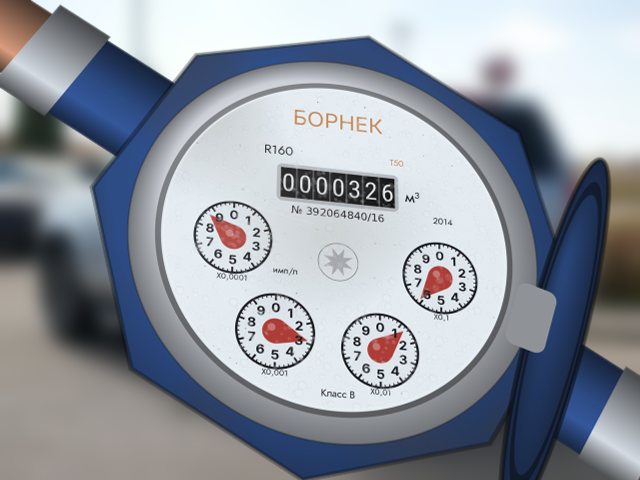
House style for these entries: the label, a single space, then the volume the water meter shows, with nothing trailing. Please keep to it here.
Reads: 326.6128 m³
